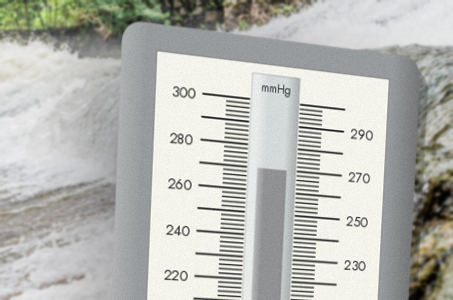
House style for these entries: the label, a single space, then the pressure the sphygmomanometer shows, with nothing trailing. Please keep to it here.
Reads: 270 mmHg
